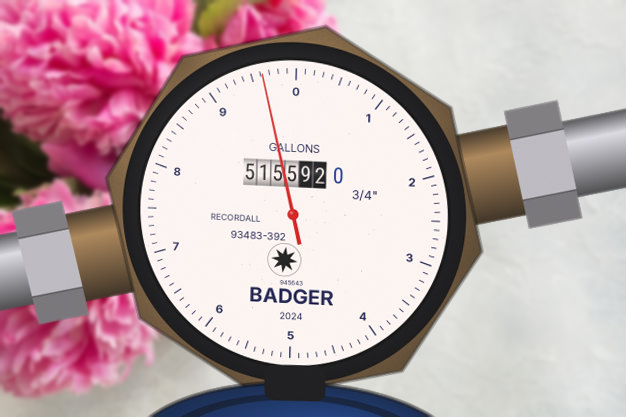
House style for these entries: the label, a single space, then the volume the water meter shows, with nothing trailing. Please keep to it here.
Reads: 5155919.6 gal
